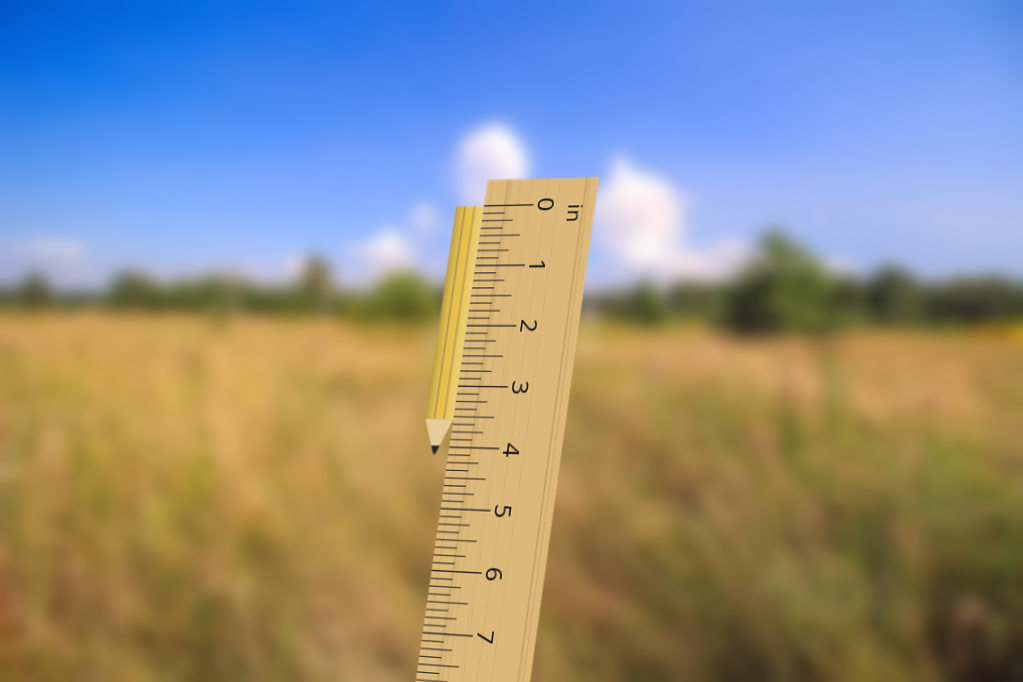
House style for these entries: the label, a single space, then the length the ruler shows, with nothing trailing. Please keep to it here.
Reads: 4.125 in
